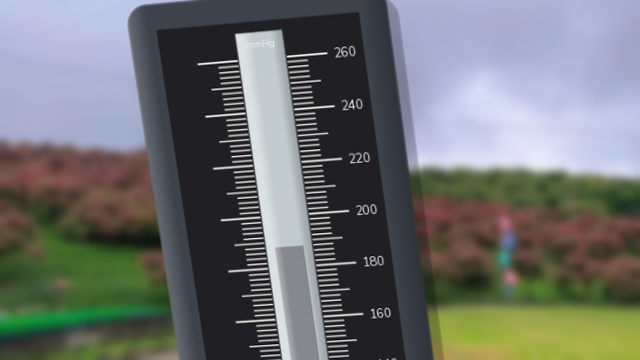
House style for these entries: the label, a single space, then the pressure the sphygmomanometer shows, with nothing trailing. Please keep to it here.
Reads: 188 mmHg
